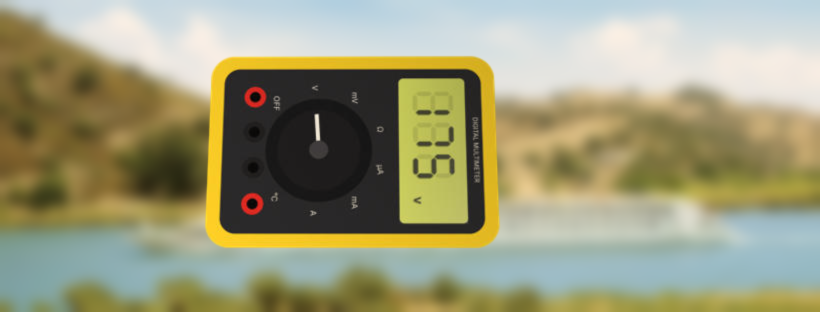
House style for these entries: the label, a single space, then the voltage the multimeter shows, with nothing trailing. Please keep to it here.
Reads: 175 V
